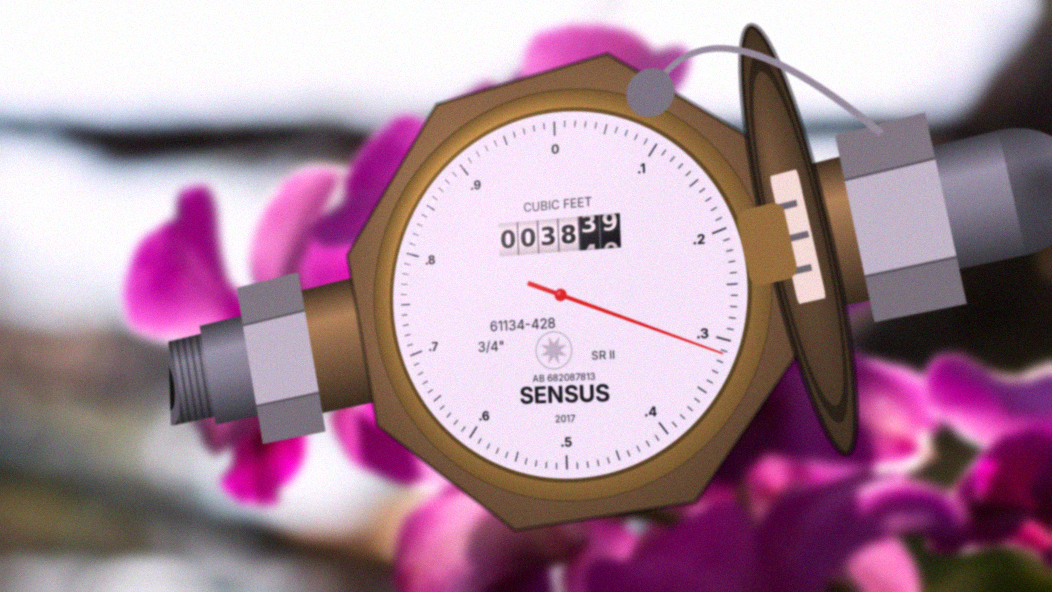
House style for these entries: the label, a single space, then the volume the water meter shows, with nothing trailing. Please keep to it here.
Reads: 3839.31 ft³
